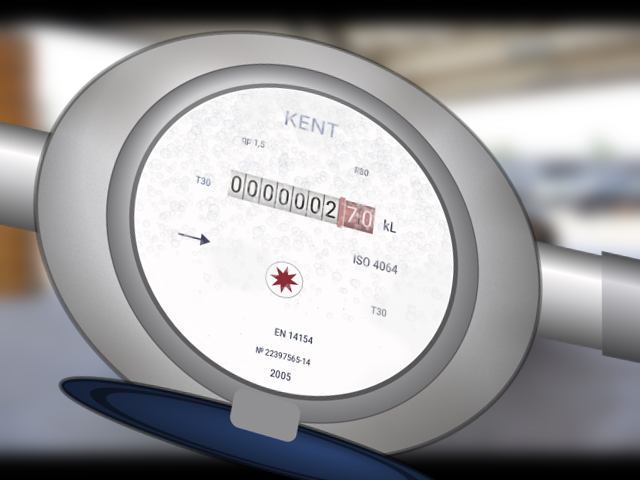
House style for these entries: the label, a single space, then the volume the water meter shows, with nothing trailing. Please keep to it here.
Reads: 2.70 kL
